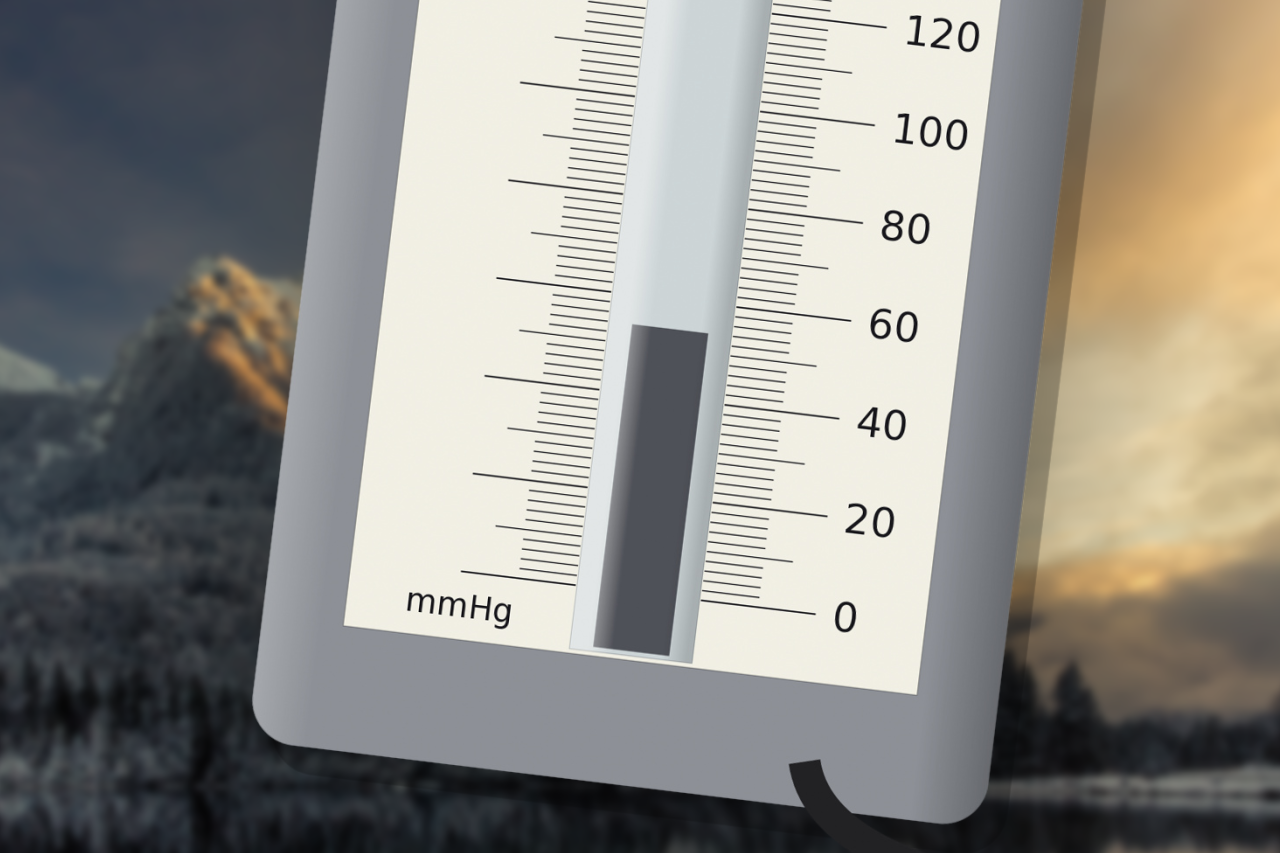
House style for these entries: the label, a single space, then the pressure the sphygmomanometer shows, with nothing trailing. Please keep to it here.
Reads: 54 mmHg
